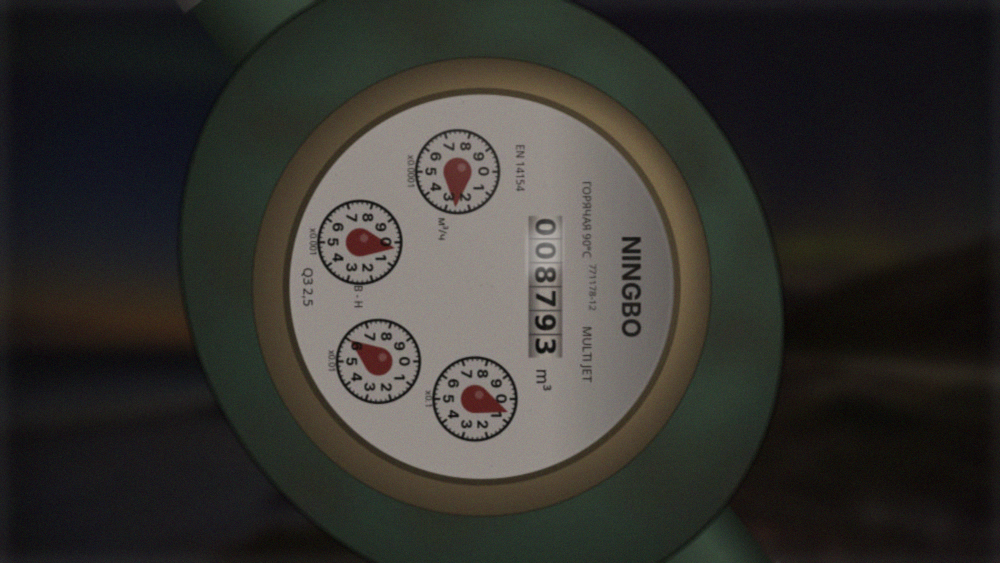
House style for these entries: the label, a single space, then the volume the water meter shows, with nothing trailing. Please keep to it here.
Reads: 8793.0602 m³
